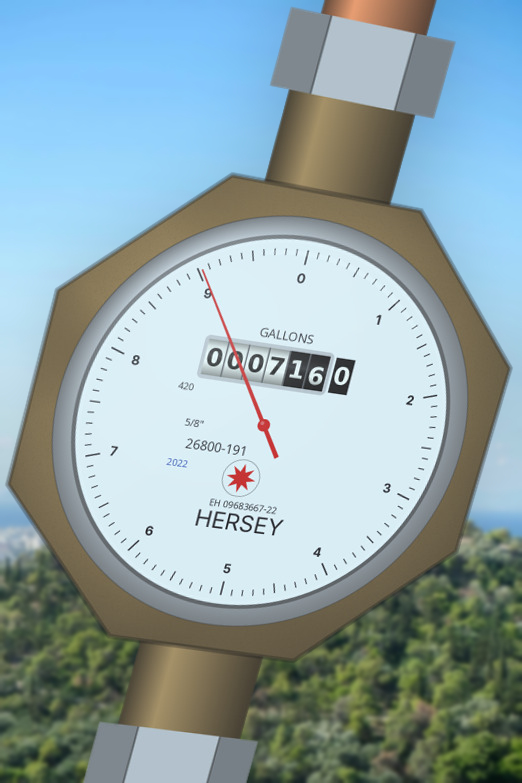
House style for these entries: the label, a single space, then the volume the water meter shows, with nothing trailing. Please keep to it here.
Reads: 7159.0 gal
